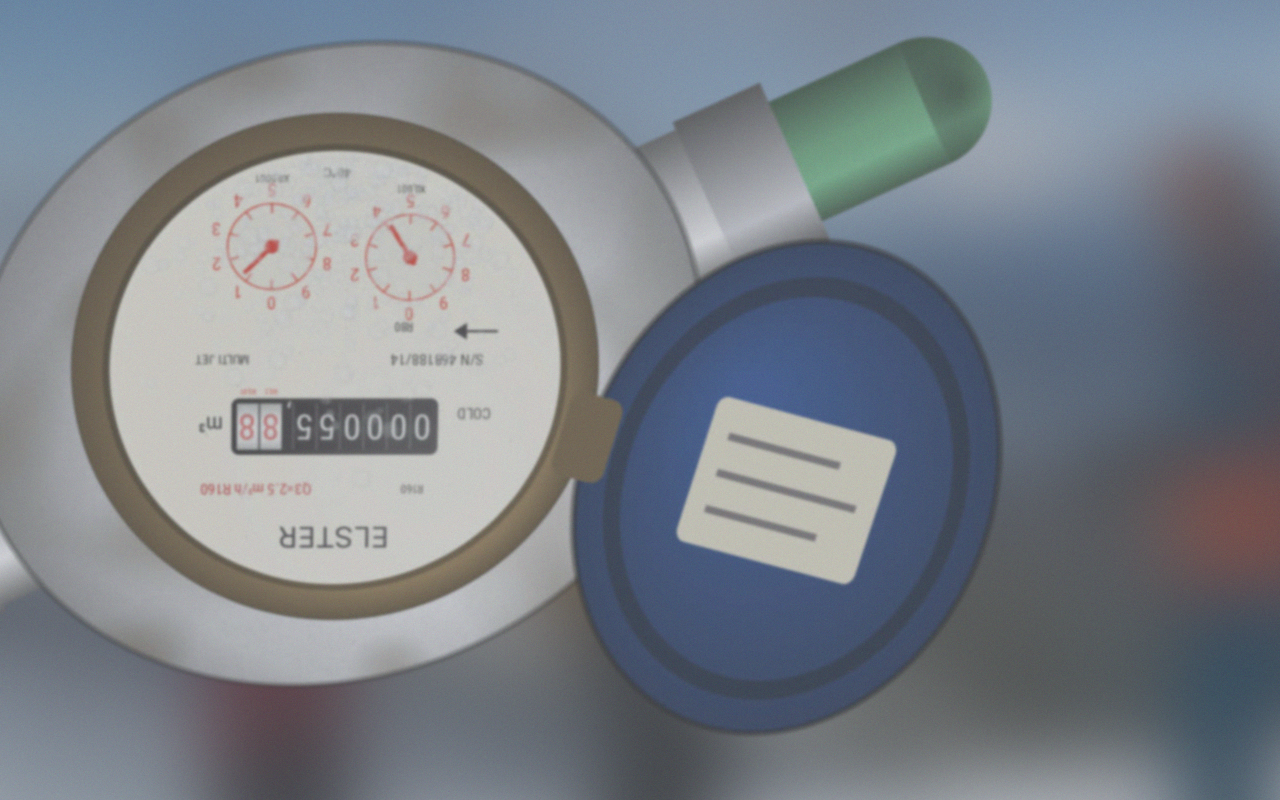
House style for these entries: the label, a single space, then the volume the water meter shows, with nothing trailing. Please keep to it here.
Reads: 55.8841 m³
